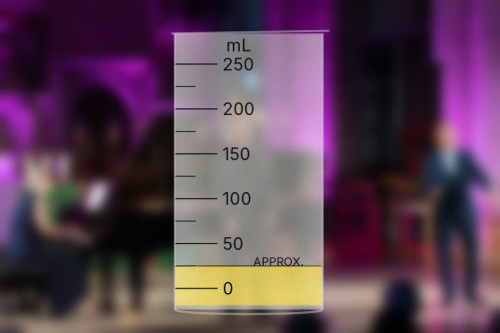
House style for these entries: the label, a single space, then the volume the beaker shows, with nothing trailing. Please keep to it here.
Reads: 25 mL
